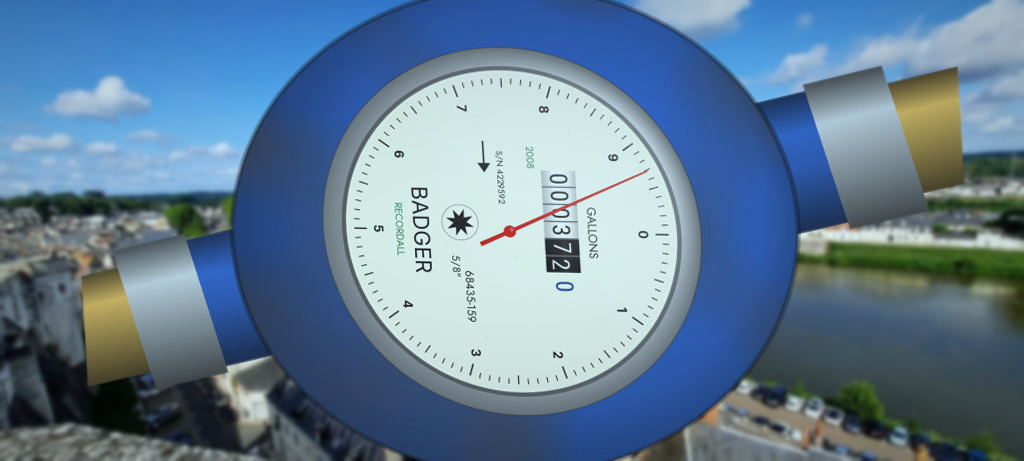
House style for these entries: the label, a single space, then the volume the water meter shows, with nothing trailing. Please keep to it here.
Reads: 3719.3 gal
